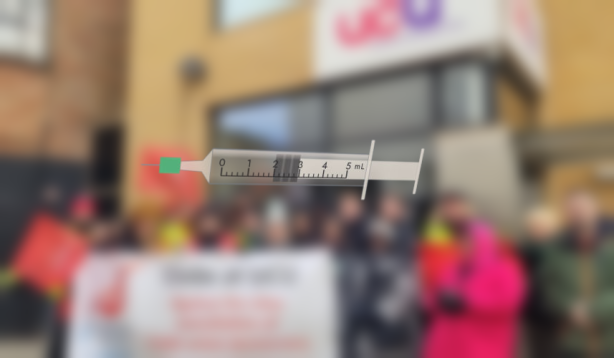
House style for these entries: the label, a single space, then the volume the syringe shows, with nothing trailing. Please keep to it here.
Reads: 2 mL
